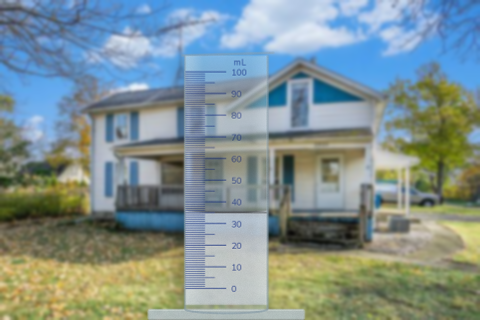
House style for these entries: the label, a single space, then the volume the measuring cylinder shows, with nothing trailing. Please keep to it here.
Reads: 35 mL
